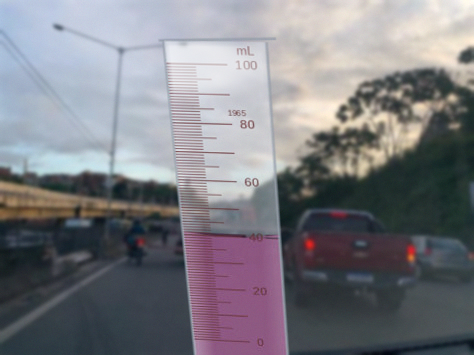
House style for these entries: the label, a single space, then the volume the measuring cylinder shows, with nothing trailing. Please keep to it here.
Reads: 40 mL
